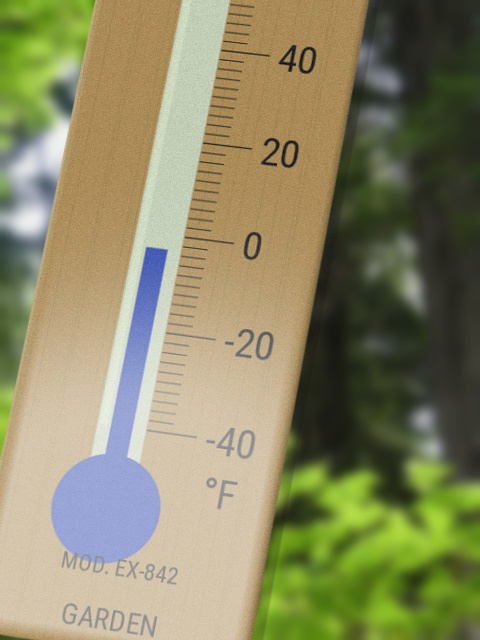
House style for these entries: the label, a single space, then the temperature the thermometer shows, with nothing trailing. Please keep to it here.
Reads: -3 °F
